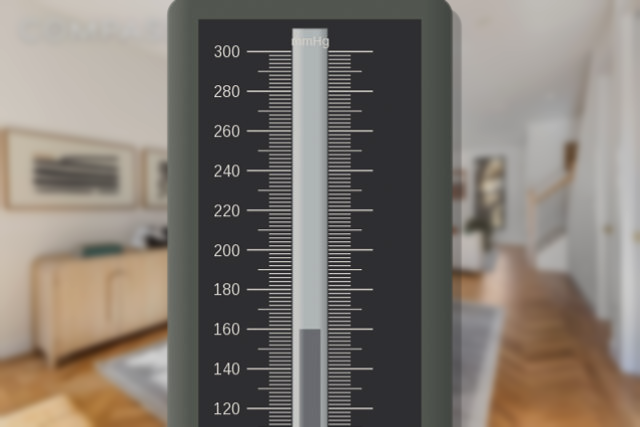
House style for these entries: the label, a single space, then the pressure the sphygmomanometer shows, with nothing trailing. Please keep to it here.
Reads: 160 mmHg
